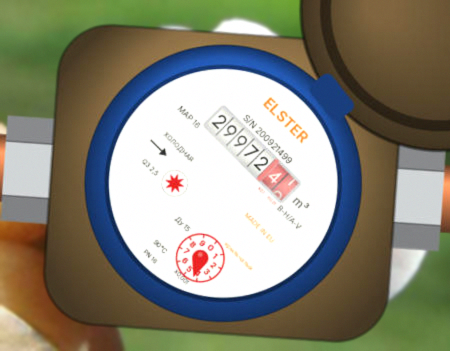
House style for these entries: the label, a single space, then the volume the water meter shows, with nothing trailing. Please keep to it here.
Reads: 29972.414 m³
